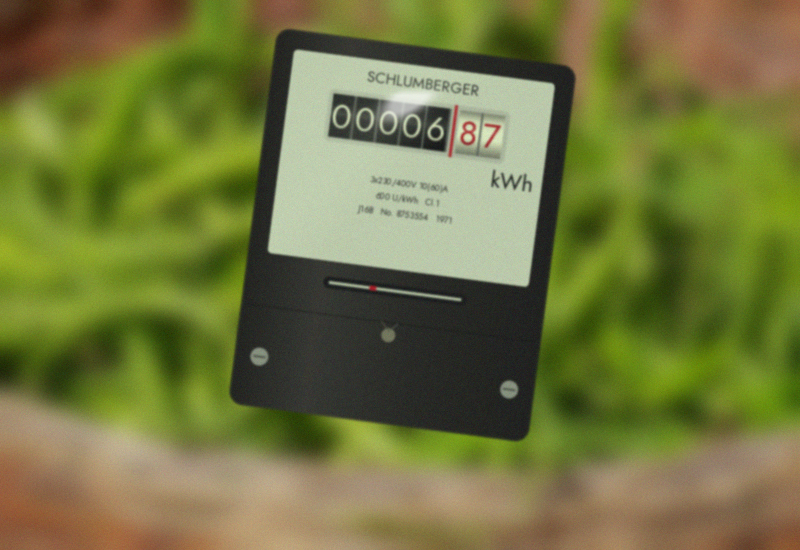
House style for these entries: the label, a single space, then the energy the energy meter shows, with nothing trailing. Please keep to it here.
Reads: 6.87 kWh
